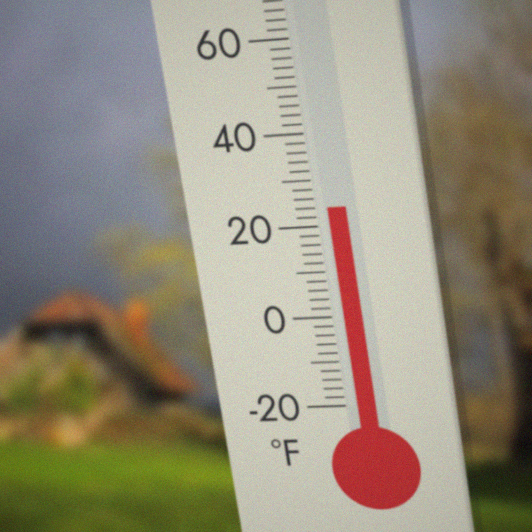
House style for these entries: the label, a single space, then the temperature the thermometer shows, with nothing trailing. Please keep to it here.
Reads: 24 °F
